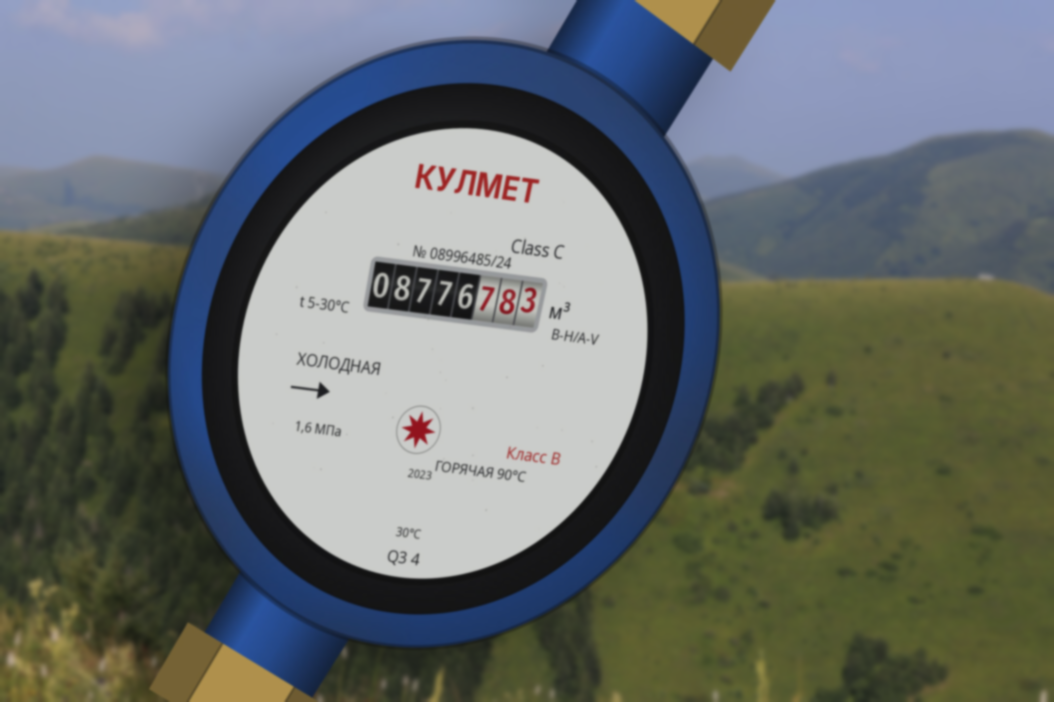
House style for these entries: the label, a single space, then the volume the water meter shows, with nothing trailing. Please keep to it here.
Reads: 8776.783 m³
